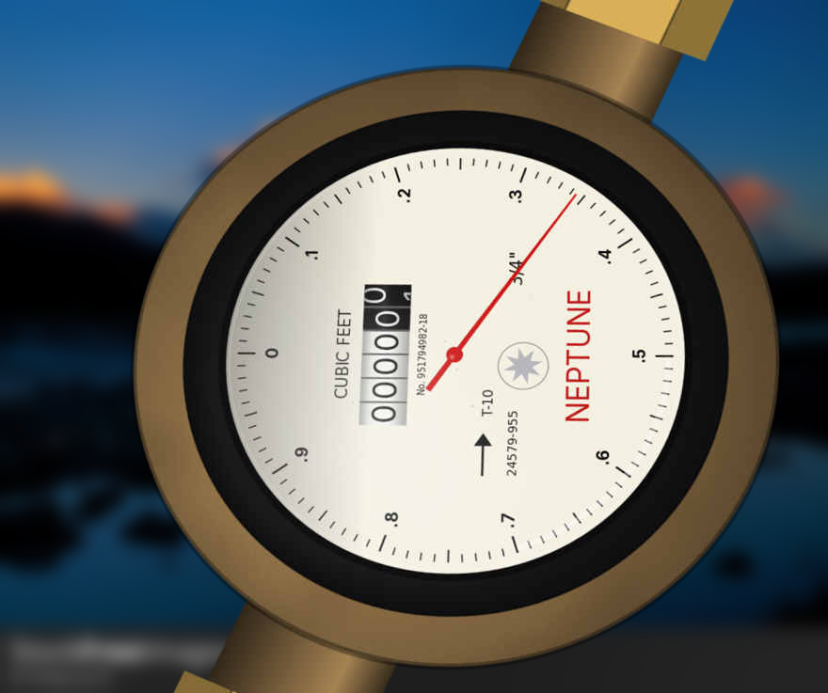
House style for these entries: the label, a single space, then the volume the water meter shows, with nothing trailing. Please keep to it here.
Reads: 0.34 ft³
